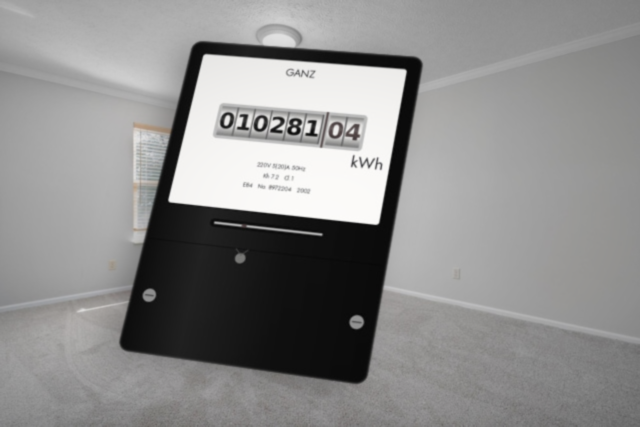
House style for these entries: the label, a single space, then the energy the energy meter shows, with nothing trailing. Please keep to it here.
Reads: 10281.04 kWh
